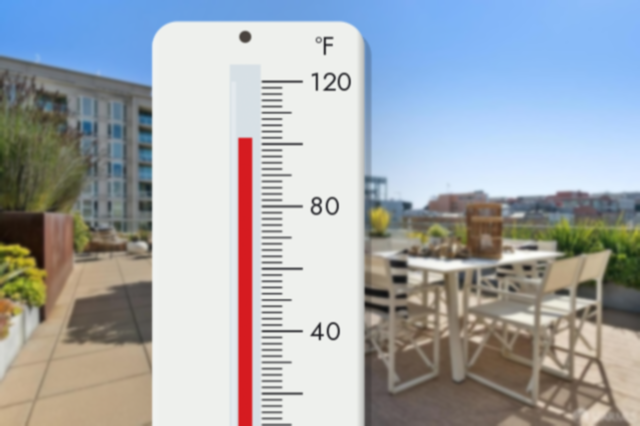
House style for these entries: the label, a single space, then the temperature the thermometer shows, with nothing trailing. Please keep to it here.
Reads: 102 °F
